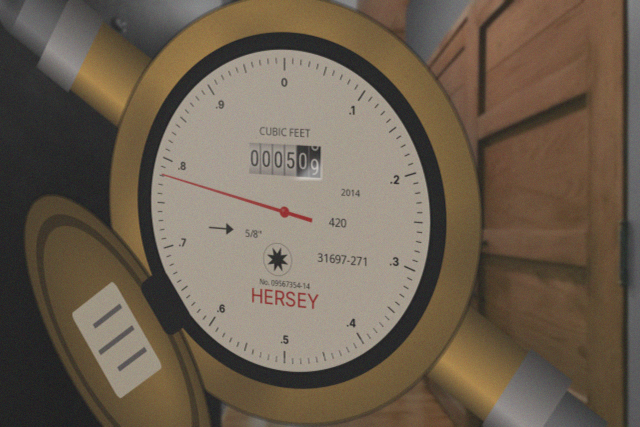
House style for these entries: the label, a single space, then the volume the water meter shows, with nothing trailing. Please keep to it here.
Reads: 508.78 ft³
